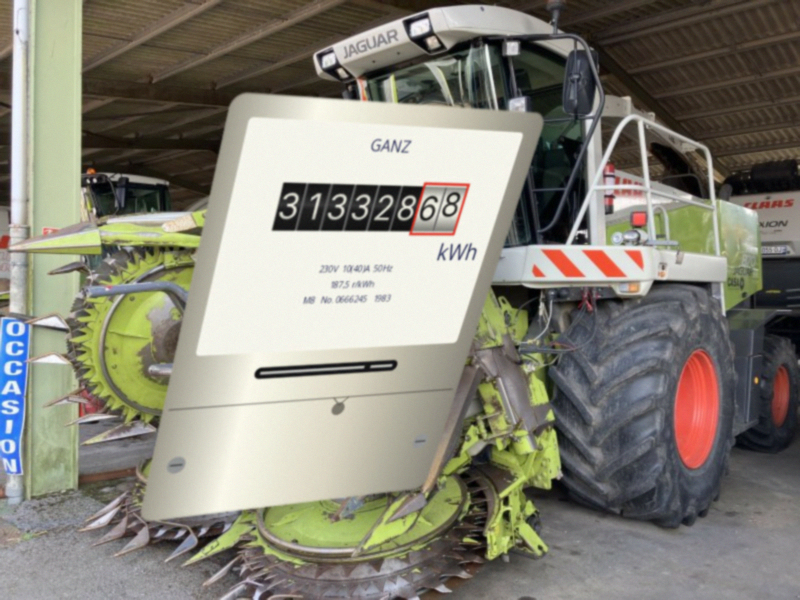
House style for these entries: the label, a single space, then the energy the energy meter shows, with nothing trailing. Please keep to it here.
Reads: 313328.68 kWh
